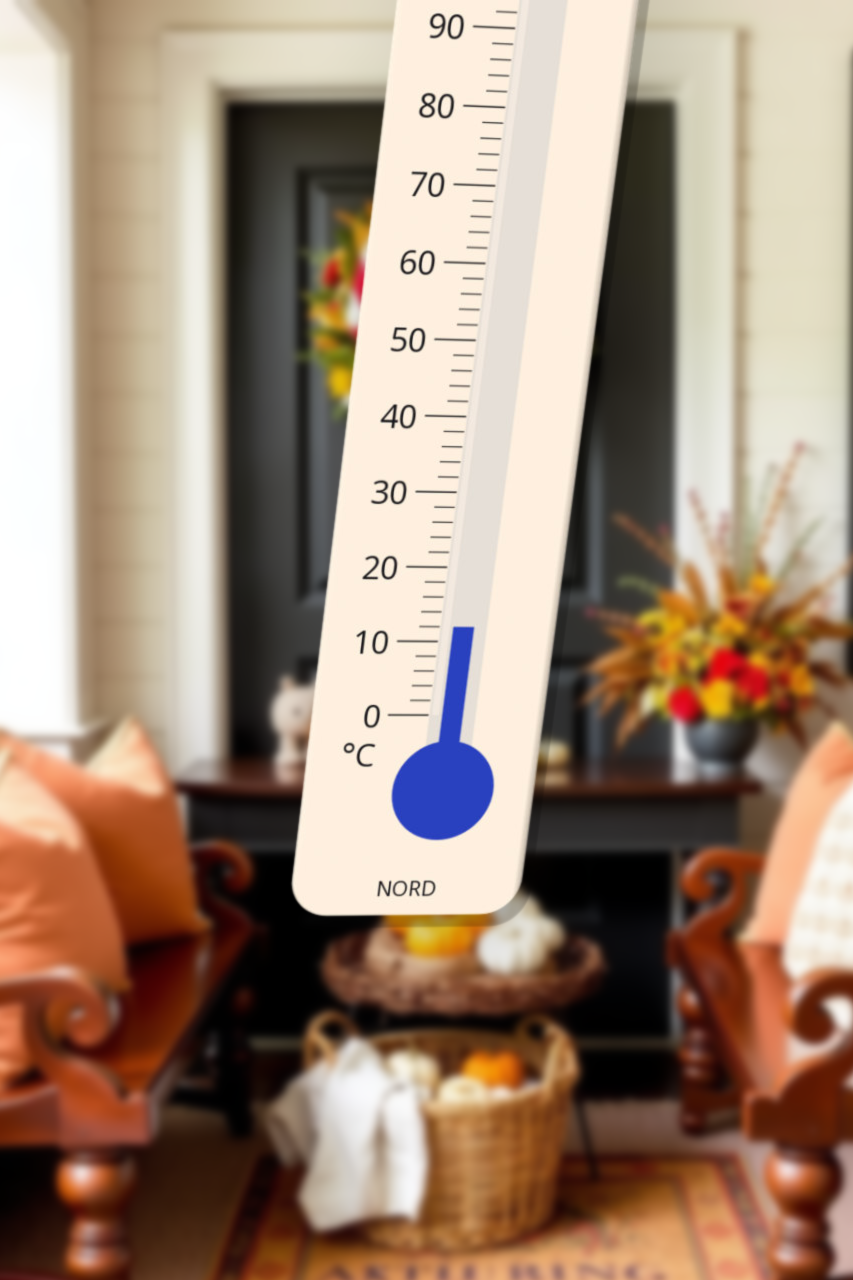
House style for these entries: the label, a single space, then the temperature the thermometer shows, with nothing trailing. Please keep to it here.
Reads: 12 °C
